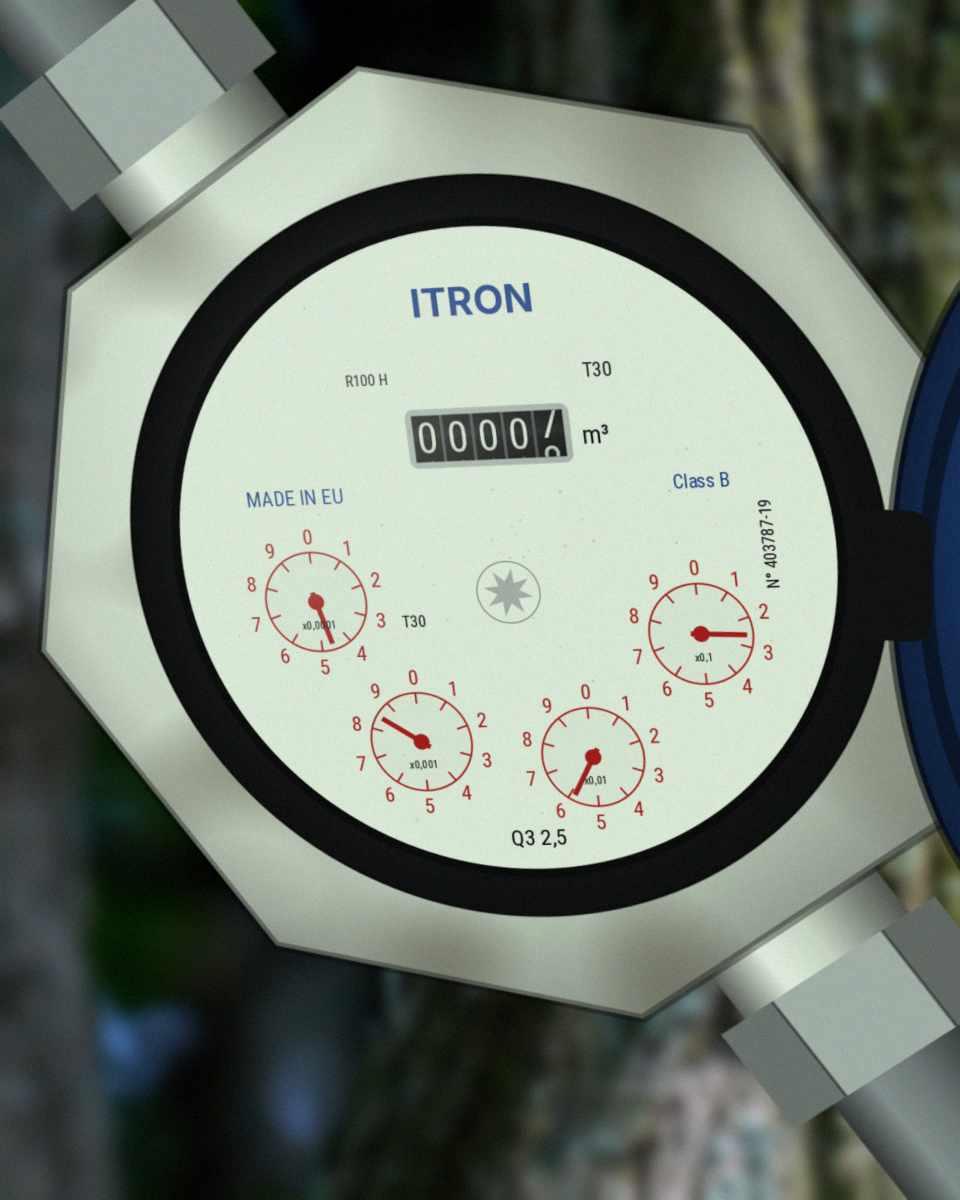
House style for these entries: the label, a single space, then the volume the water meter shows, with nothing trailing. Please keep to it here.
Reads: 7.2584 m³
